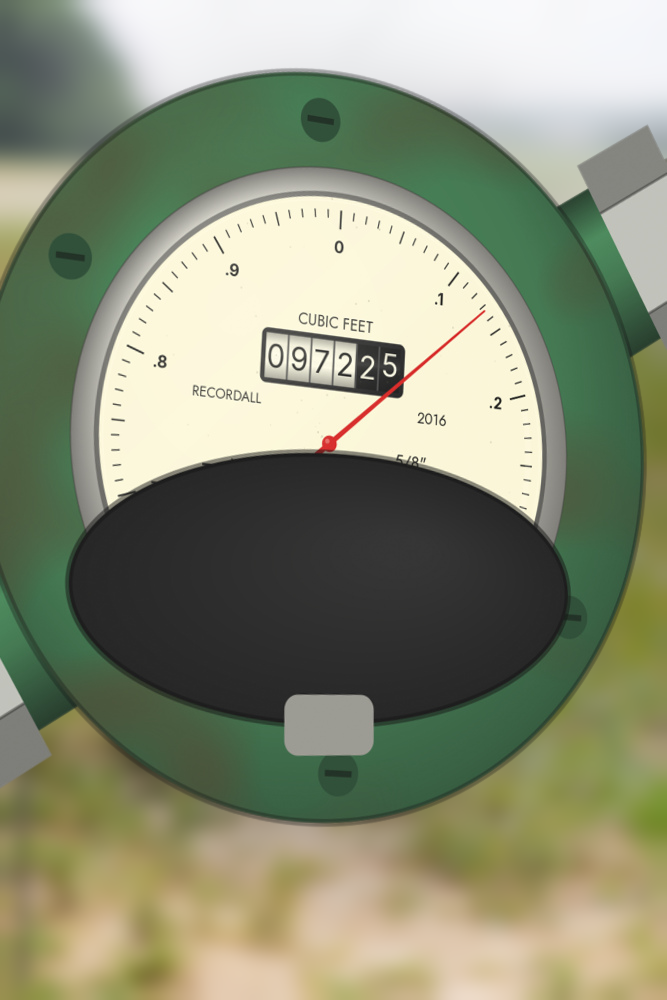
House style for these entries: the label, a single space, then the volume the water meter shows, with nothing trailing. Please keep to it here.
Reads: 97225.13 ft³
